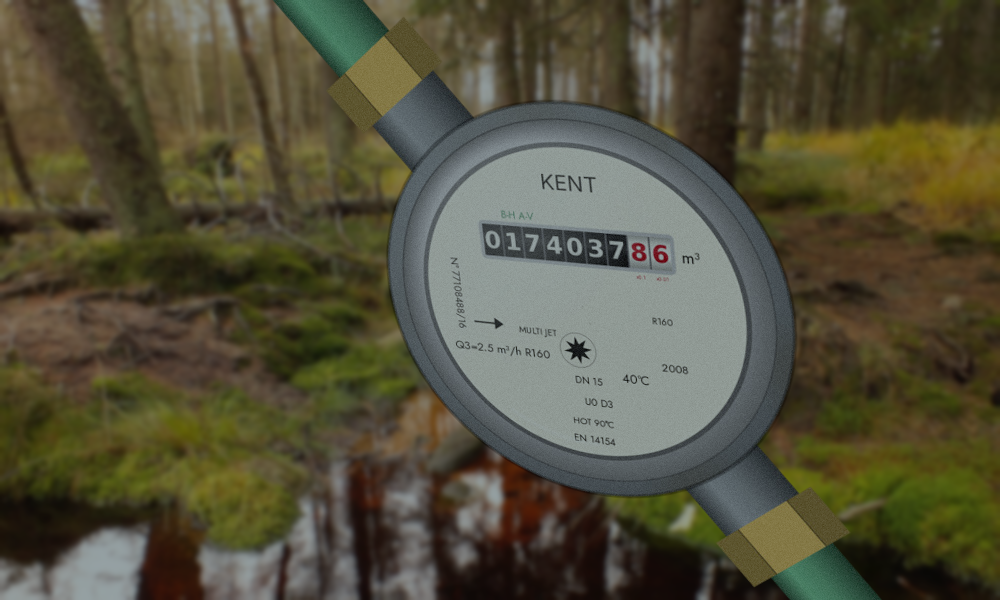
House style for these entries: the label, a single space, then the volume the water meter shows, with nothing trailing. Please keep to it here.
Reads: 174037.86 m³
